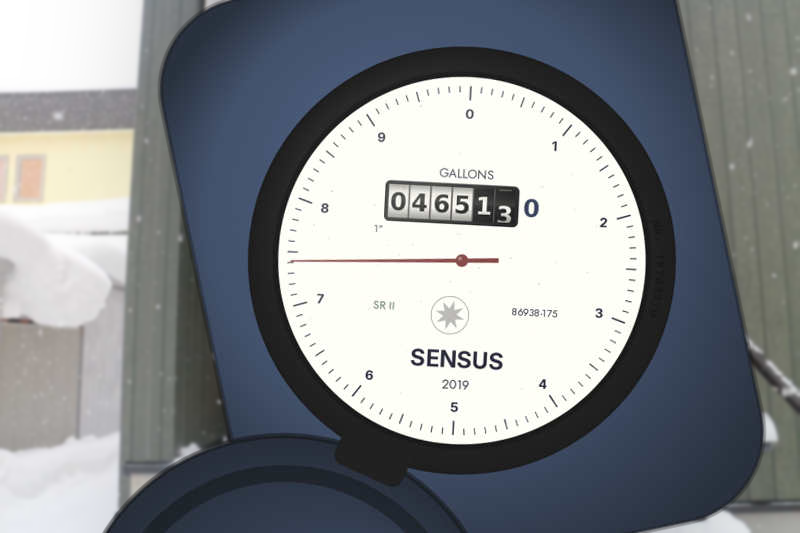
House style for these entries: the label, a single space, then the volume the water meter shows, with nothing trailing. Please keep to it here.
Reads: 465127.4 gal
